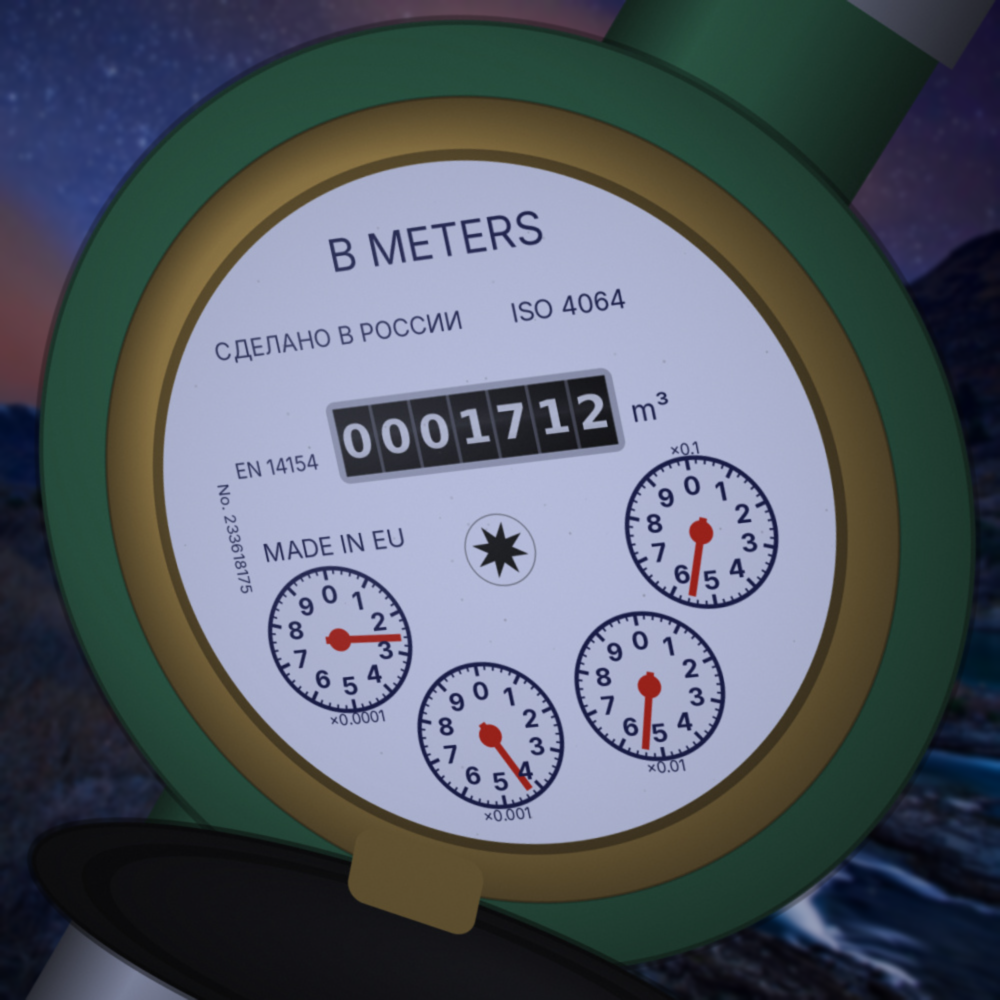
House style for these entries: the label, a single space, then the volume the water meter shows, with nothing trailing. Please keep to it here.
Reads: 1712.5542 m³
